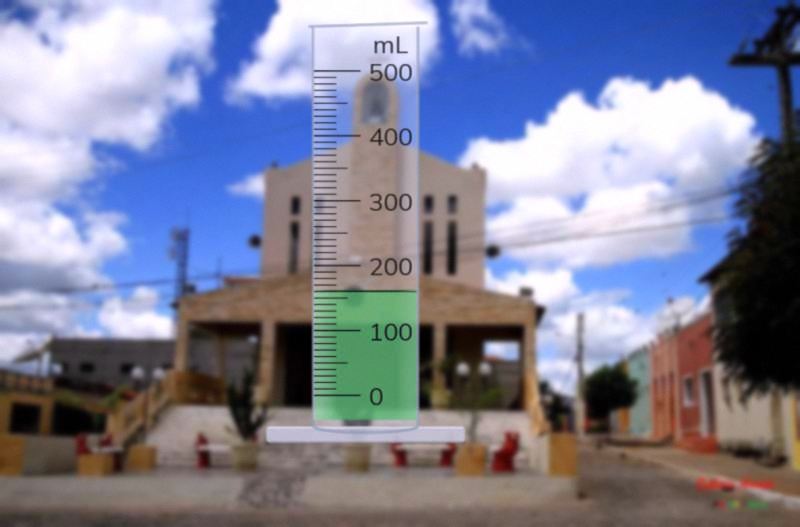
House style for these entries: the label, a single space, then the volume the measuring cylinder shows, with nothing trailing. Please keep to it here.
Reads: 160 mL
